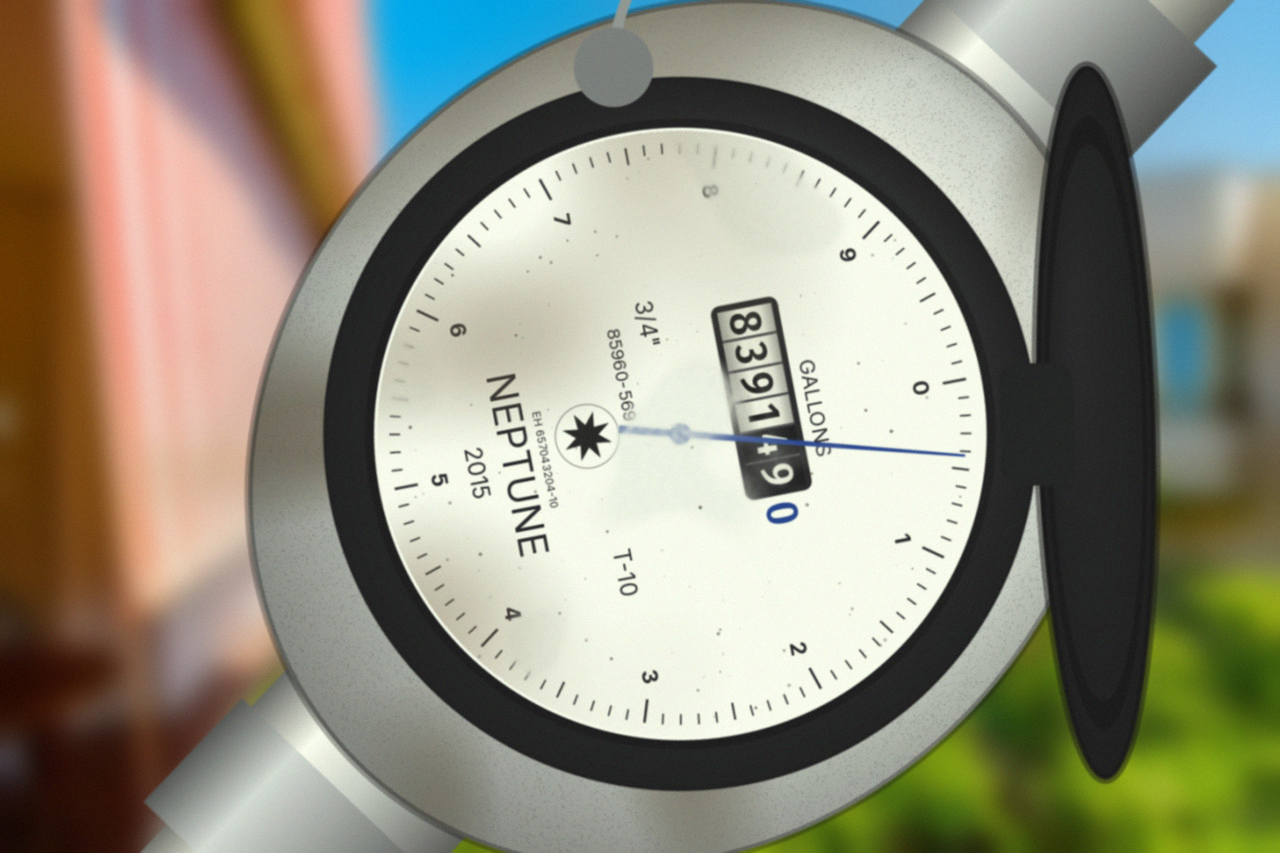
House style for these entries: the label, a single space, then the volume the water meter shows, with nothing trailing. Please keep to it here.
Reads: 8391490.4 gal
